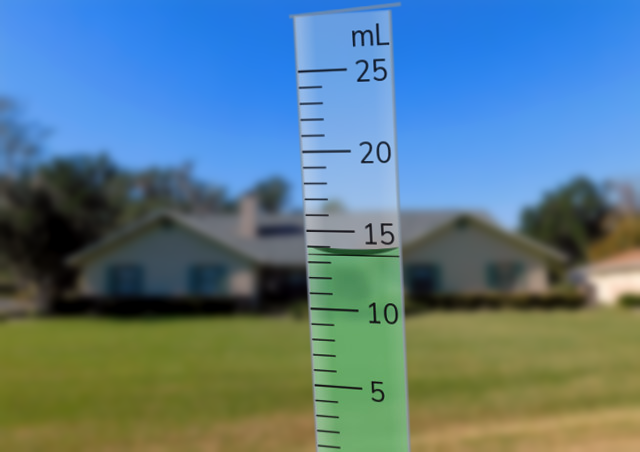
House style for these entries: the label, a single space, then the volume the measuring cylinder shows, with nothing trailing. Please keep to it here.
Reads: 13.5 mL
